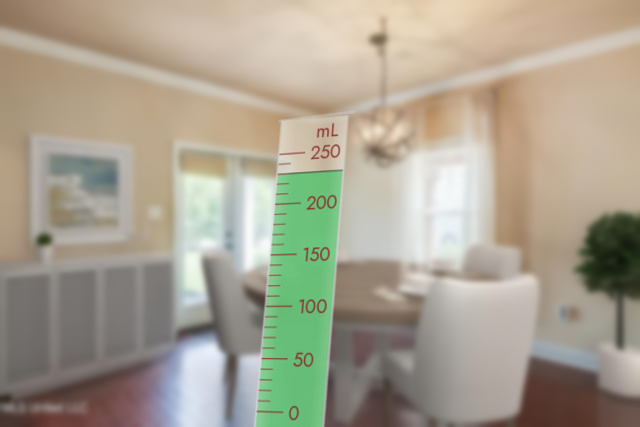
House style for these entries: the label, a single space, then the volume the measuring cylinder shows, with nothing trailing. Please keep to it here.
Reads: 230 mL
